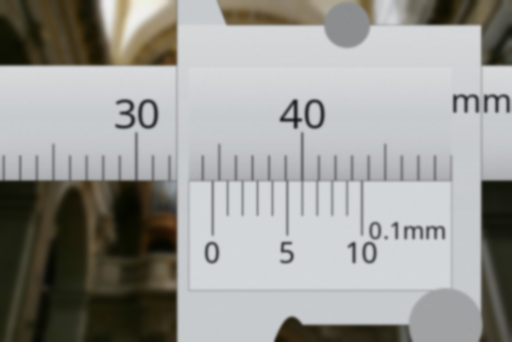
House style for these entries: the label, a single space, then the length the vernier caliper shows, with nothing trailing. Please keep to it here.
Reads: 34.6 mm
